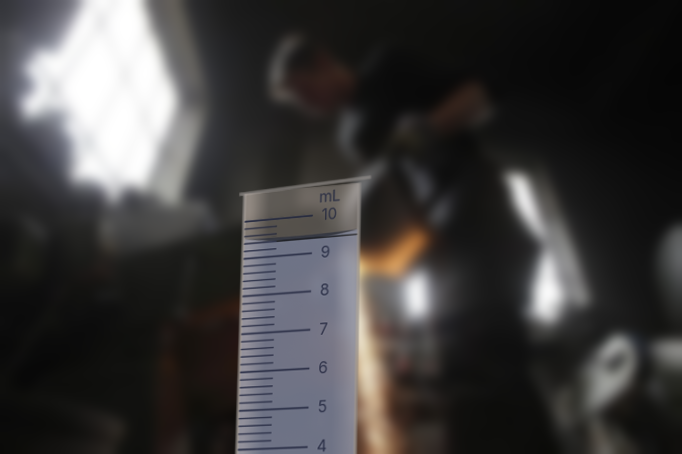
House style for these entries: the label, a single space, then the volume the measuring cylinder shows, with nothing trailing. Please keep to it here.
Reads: 9.4 mL
